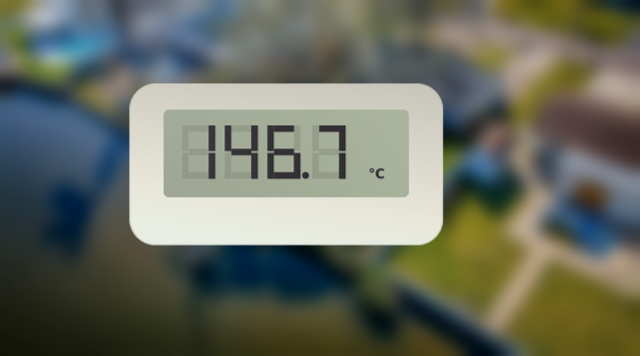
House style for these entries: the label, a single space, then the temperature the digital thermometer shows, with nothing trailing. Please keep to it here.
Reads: 146.7 °C
